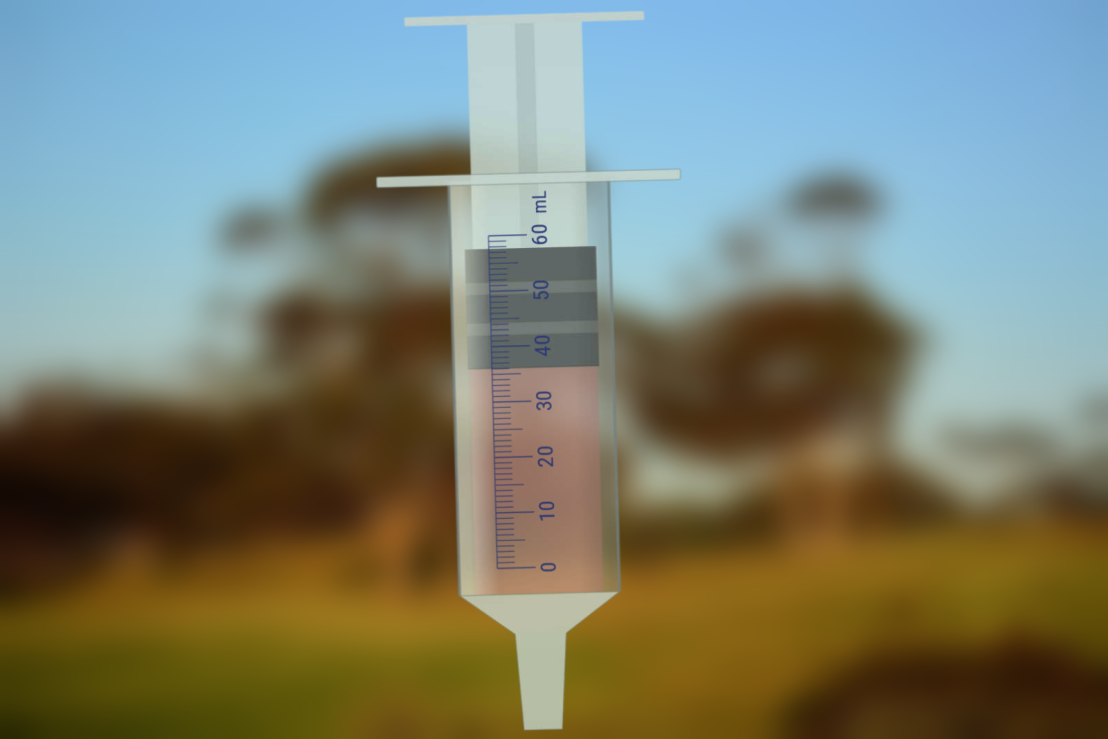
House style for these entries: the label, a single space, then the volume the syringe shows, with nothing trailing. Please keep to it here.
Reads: 36 mL
